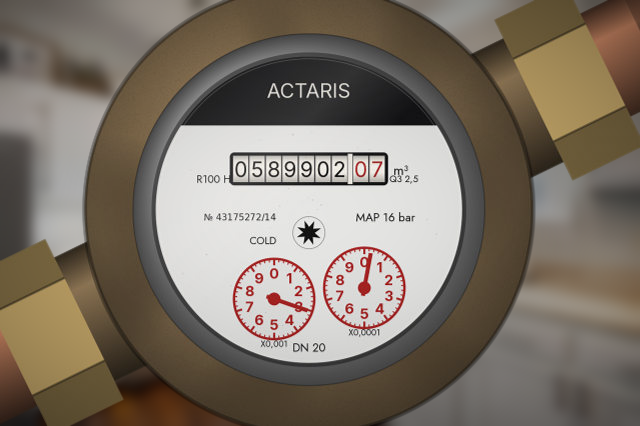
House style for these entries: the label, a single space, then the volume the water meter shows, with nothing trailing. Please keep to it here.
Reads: 589902.0730 m³
